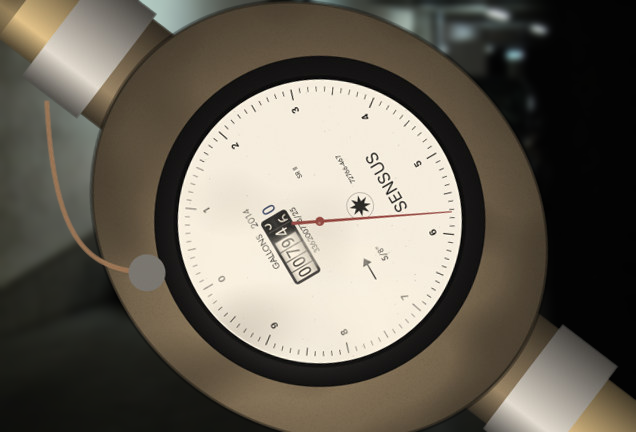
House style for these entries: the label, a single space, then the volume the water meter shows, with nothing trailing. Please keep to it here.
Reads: 79455.7 gal
